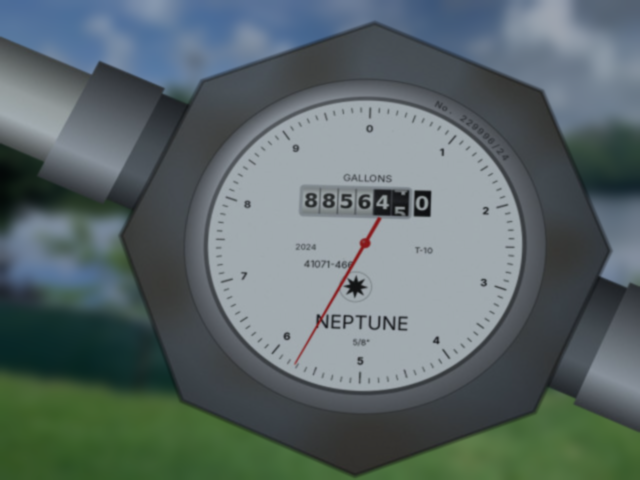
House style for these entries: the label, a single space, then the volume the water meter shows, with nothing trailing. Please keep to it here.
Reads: 8856445.7 gal
